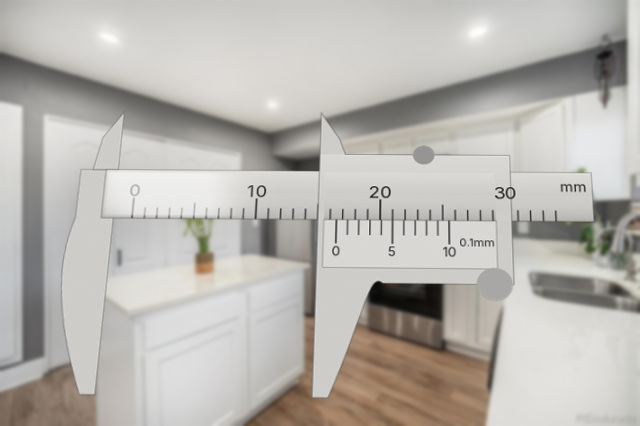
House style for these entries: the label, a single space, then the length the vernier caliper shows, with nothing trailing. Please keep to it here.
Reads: 16.5 mm
